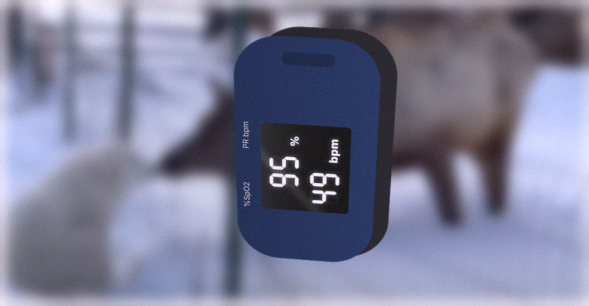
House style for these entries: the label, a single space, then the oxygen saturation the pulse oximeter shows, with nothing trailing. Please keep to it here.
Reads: 95 %
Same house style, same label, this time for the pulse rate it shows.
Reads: 49 bpm
